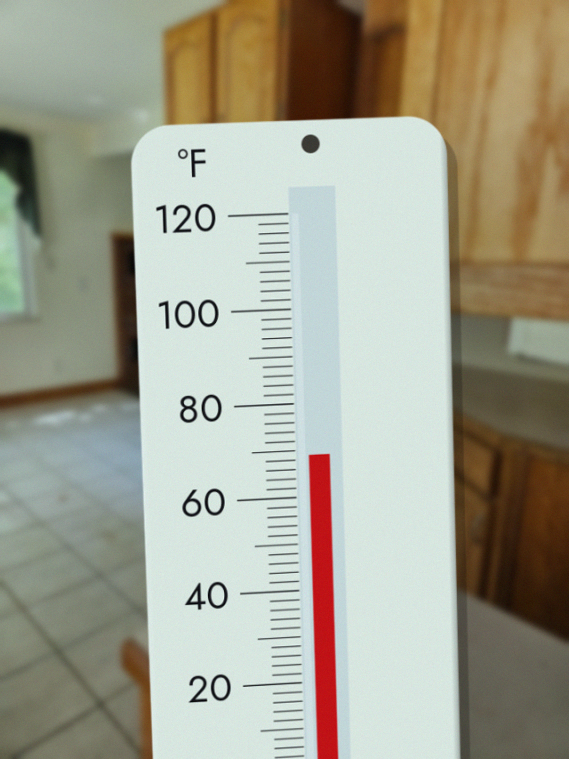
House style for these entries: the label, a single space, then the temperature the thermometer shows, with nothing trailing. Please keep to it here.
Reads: 69 °F
